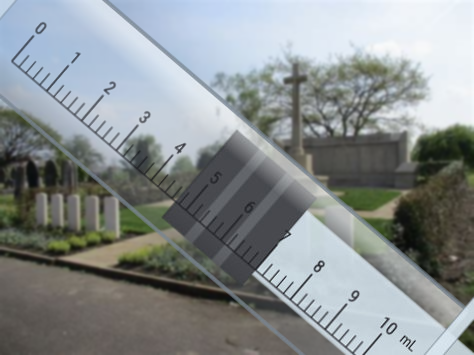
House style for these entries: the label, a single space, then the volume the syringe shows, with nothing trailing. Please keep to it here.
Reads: 4.7 mL
